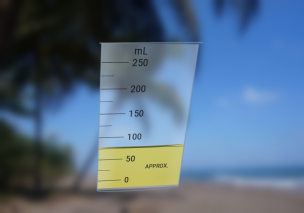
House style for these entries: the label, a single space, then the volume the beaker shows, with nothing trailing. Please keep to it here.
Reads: 75 mL
